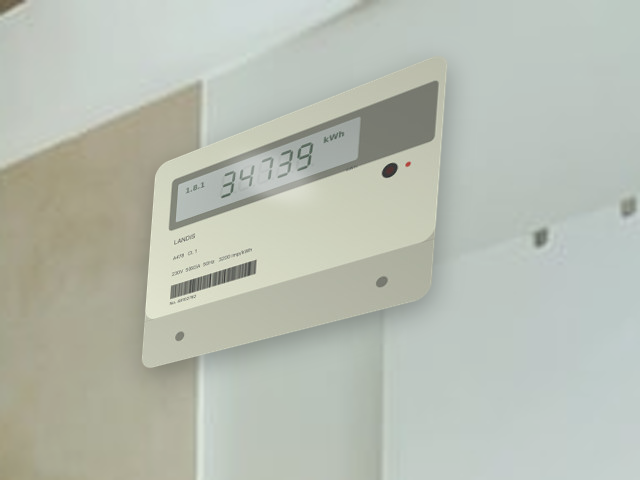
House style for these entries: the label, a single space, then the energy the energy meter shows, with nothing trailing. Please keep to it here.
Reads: 34739 kWh
